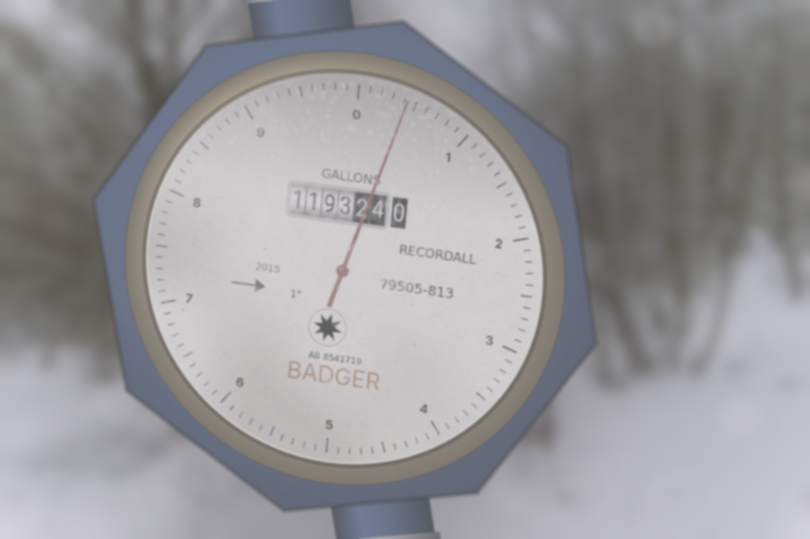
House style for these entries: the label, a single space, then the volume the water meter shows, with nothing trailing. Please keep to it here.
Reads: 1193240.4 gal
